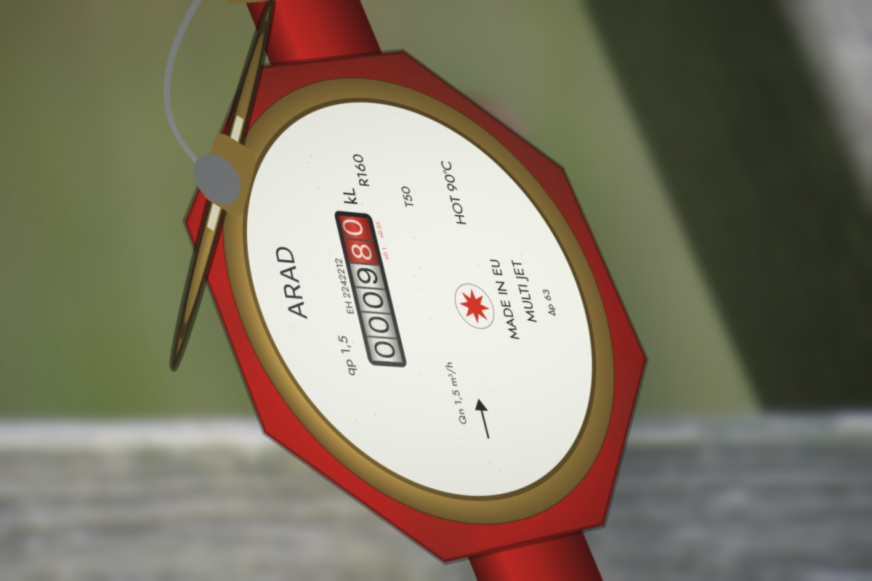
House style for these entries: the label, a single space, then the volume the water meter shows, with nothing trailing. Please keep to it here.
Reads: 9.80 kL
